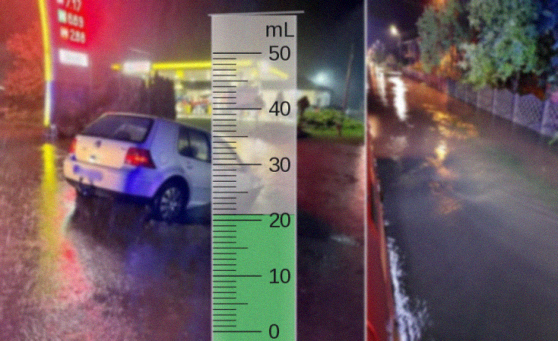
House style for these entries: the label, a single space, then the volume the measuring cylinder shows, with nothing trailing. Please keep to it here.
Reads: 21 mL
